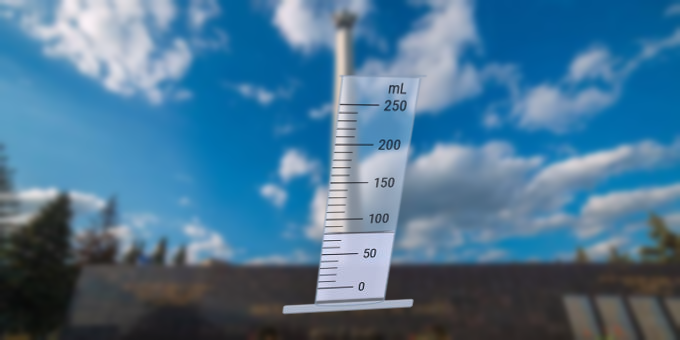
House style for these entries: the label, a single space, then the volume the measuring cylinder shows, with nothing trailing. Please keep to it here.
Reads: 80 mL
